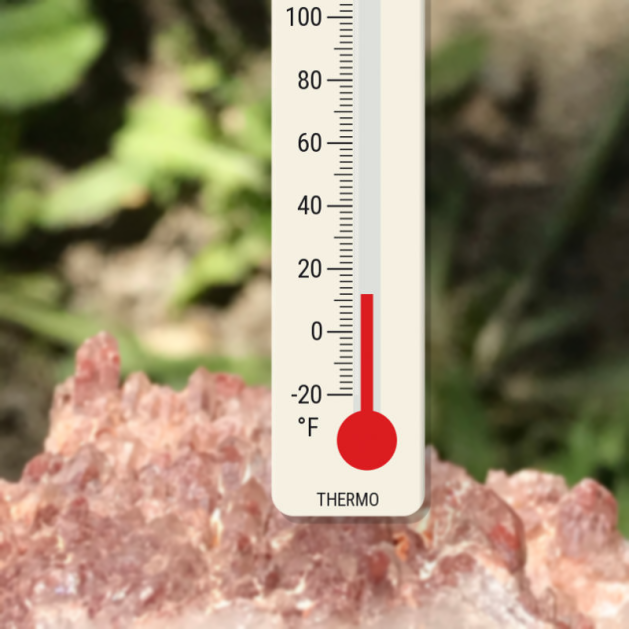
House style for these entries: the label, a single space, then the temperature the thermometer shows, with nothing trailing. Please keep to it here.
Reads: 12 °F
